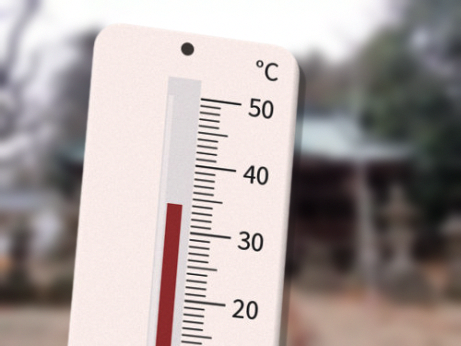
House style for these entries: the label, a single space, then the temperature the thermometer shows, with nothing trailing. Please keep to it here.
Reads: 34 °C
